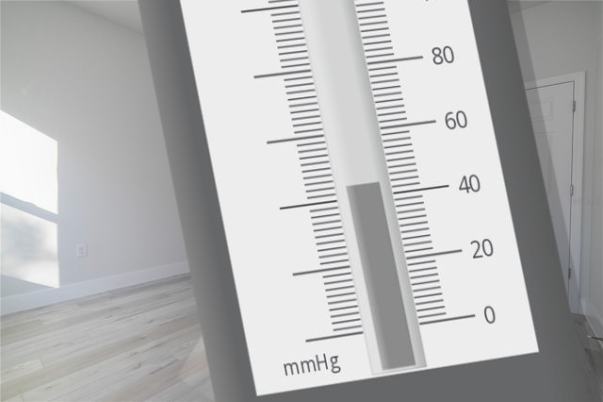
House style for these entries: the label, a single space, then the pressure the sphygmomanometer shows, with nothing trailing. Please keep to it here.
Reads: 44 mmHg
